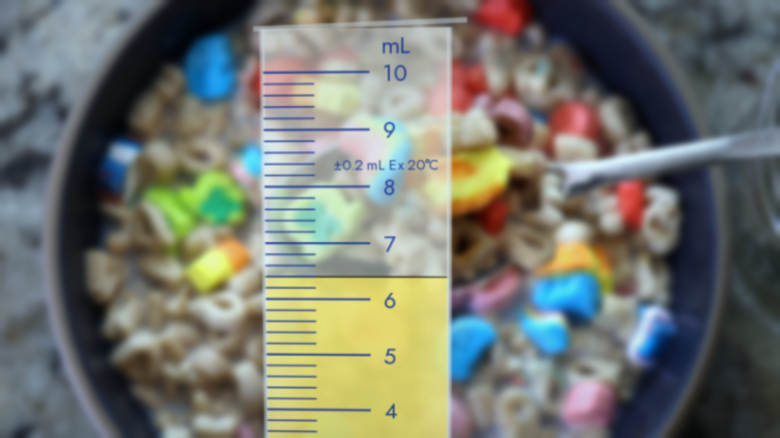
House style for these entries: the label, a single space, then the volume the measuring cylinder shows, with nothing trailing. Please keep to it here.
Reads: 6.4 mL
